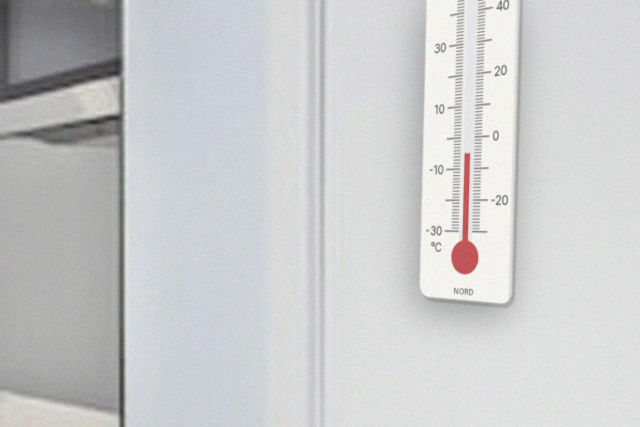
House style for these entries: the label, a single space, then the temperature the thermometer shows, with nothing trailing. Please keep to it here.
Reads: -5 °C
